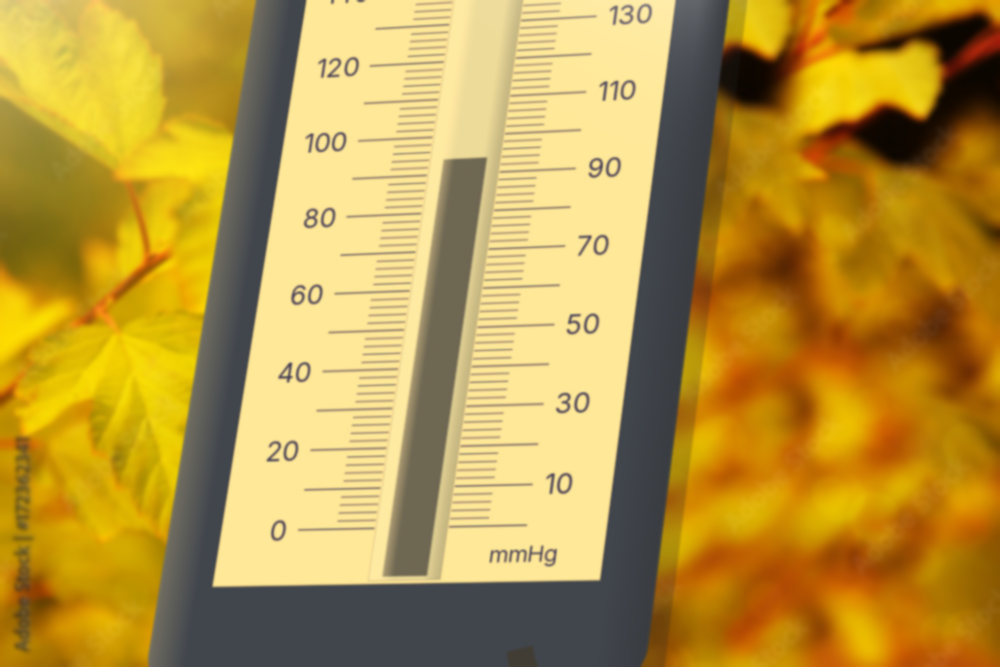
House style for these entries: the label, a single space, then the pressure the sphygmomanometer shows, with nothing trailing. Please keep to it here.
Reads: 94 mmHg
